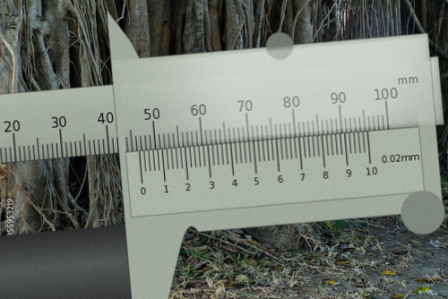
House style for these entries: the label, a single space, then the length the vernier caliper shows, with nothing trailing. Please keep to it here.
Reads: 46.5 mm
